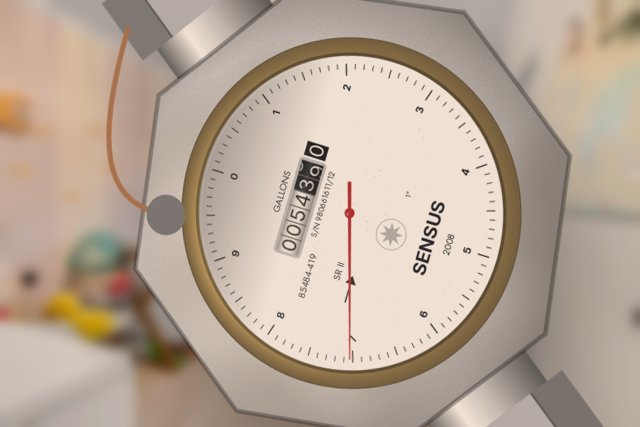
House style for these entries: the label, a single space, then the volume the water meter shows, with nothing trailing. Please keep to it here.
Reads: 54387.0 gal
